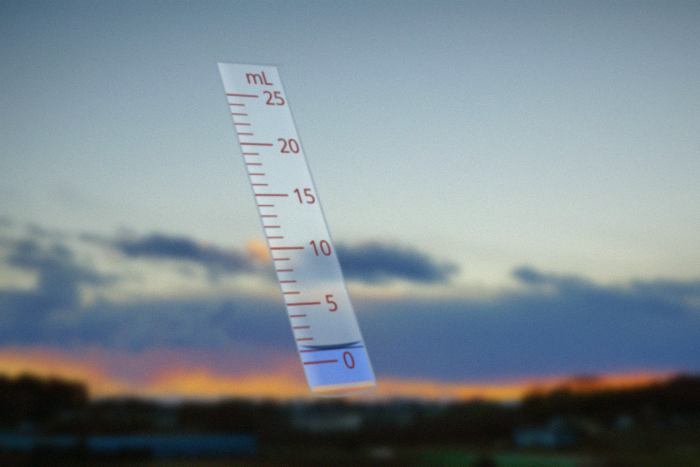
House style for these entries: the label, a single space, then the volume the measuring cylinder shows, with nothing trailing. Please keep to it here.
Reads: 1 mL
